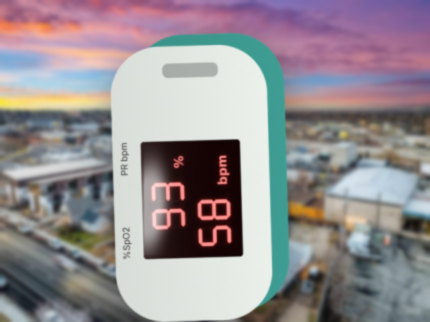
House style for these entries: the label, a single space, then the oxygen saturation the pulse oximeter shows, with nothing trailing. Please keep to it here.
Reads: 93 %
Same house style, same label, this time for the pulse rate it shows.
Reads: 58 bpm
